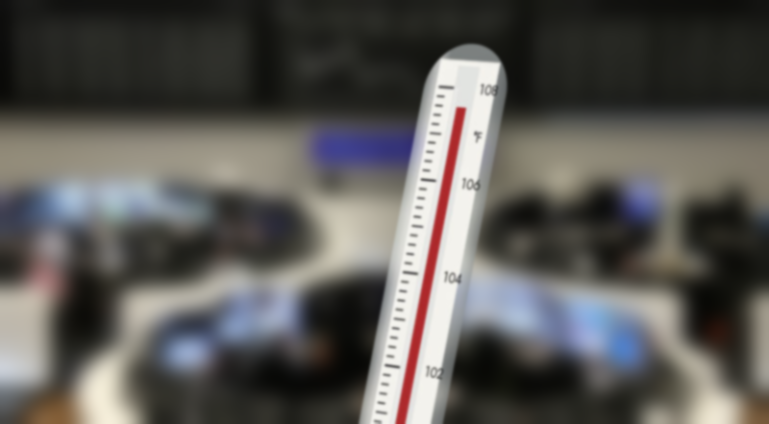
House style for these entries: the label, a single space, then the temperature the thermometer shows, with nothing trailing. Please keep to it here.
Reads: 107.6 °F
